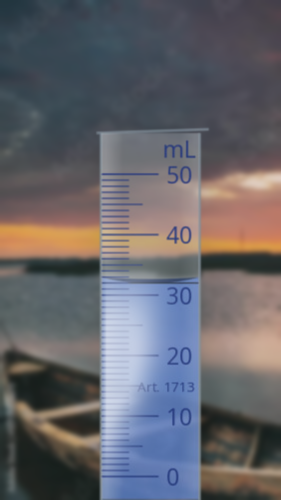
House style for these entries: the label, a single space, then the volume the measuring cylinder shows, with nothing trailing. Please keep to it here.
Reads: 32 mL
